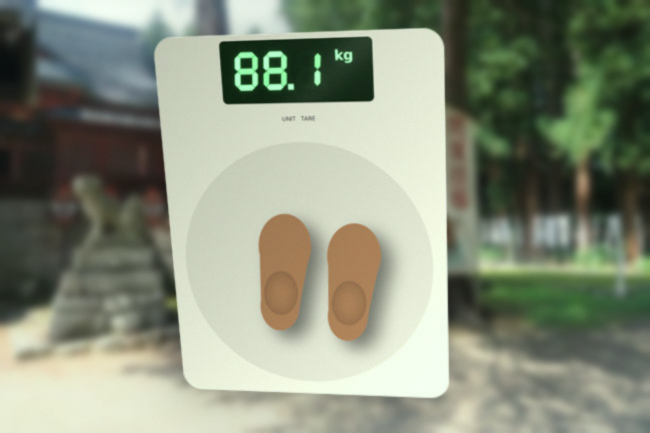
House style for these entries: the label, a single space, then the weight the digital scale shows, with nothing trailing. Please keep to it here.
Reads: 88.1 kg
